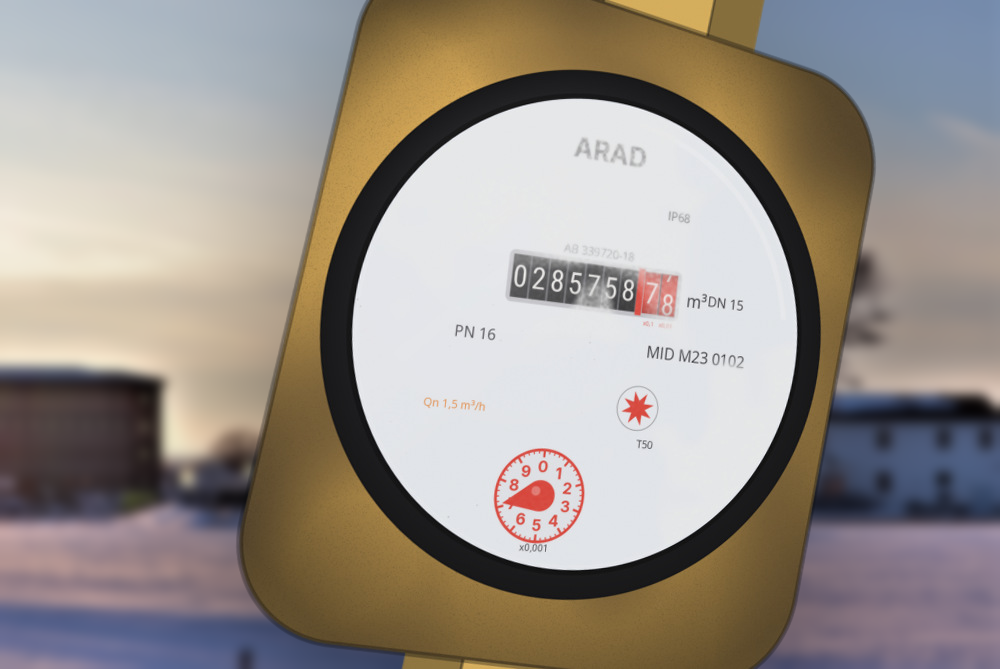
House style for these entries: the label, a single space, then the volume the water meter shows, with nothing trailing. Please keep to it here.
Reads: 285758.777 m³
